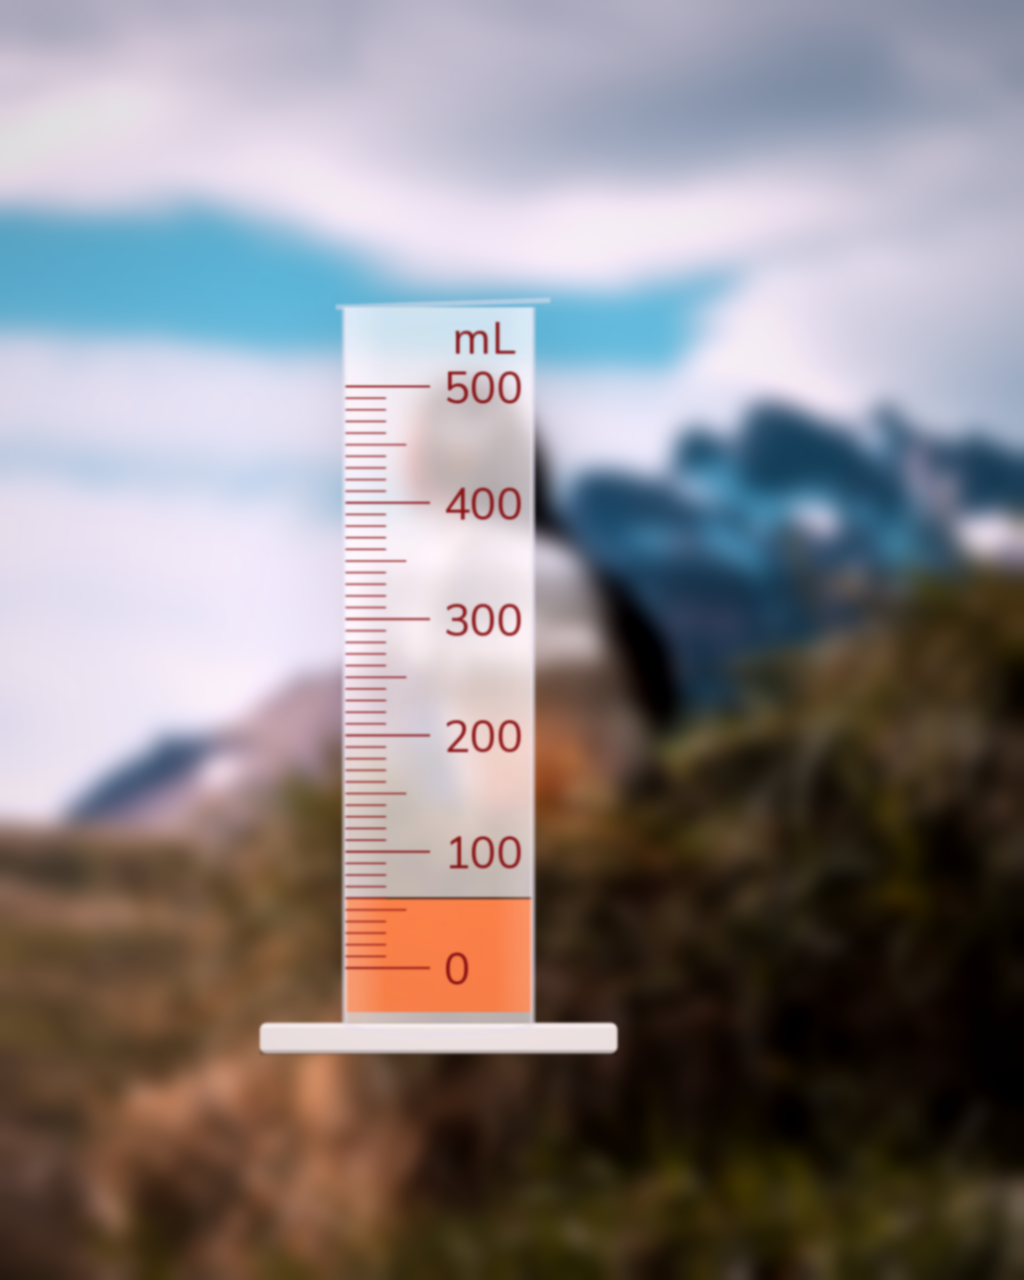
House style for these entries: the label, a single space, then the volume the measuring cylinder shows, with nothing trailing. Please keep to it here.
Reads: 60 mL
